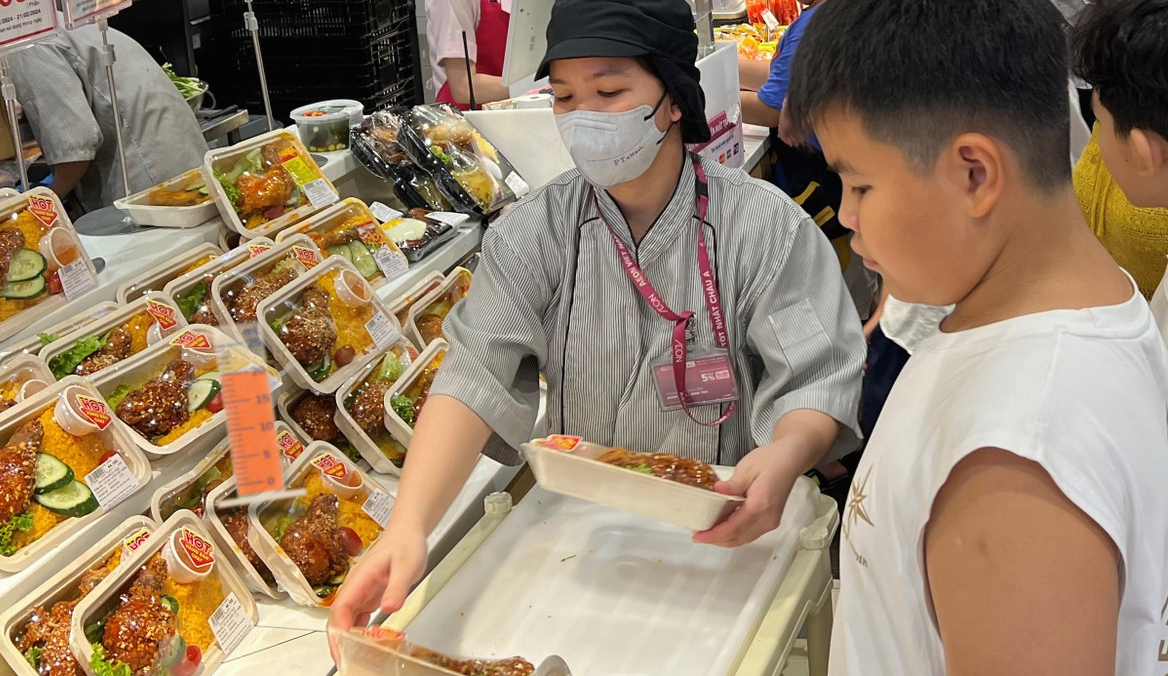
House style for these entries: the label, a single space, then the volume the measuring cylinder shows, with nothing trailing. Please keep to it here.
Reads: 20 mL
